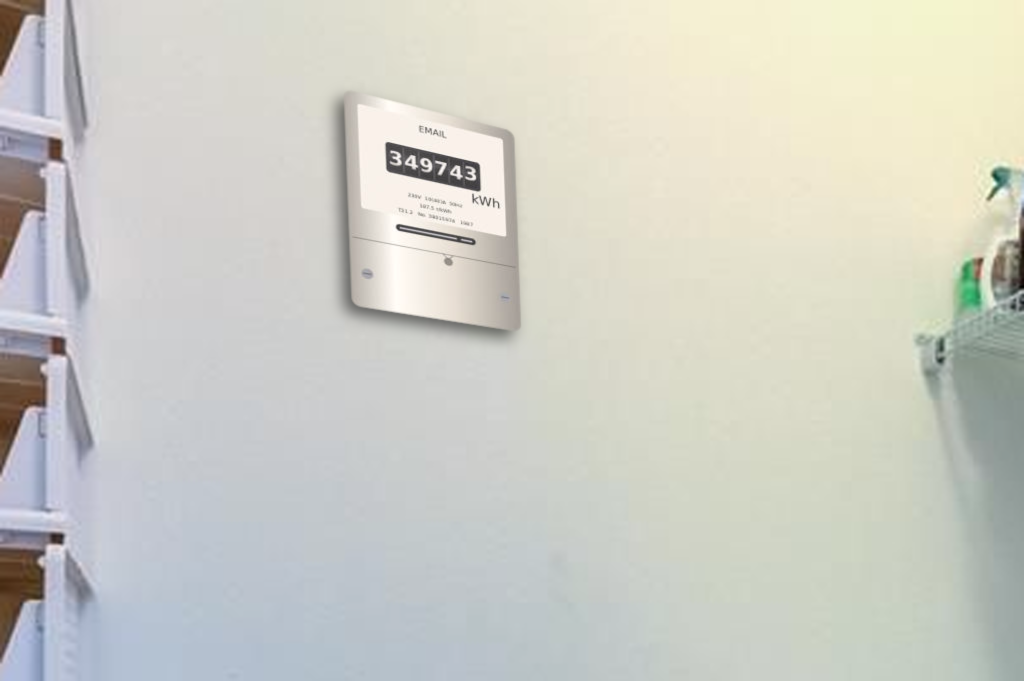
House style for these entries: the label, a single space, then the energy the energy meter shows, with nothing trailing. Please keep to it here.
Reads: 349743 kWh
